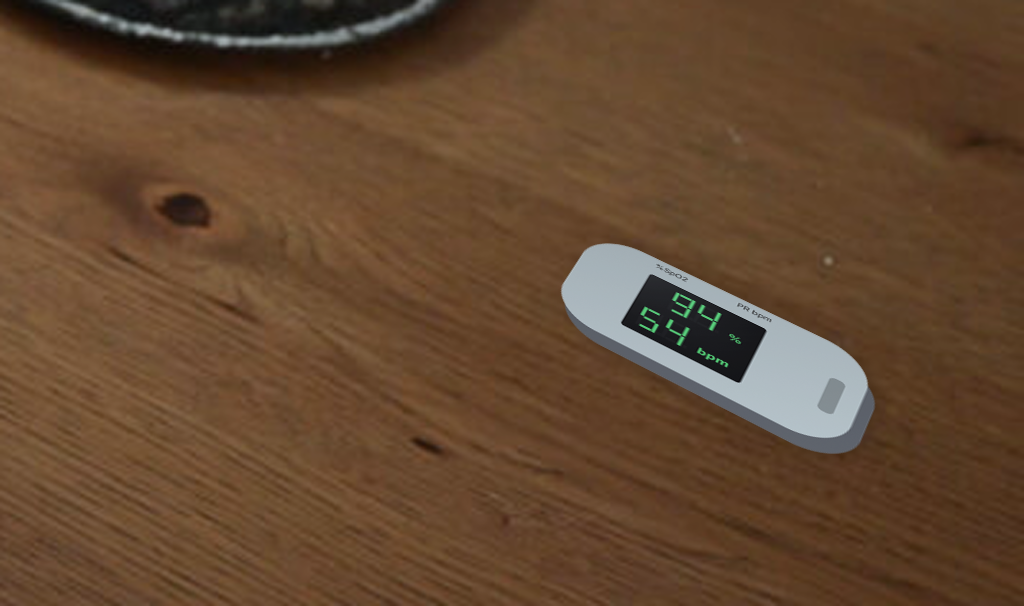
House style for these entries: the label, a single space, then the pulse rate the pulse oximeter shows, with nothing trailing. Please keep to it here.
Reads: 54 bpm
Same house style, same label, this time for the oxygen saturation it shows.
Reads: 94 %
